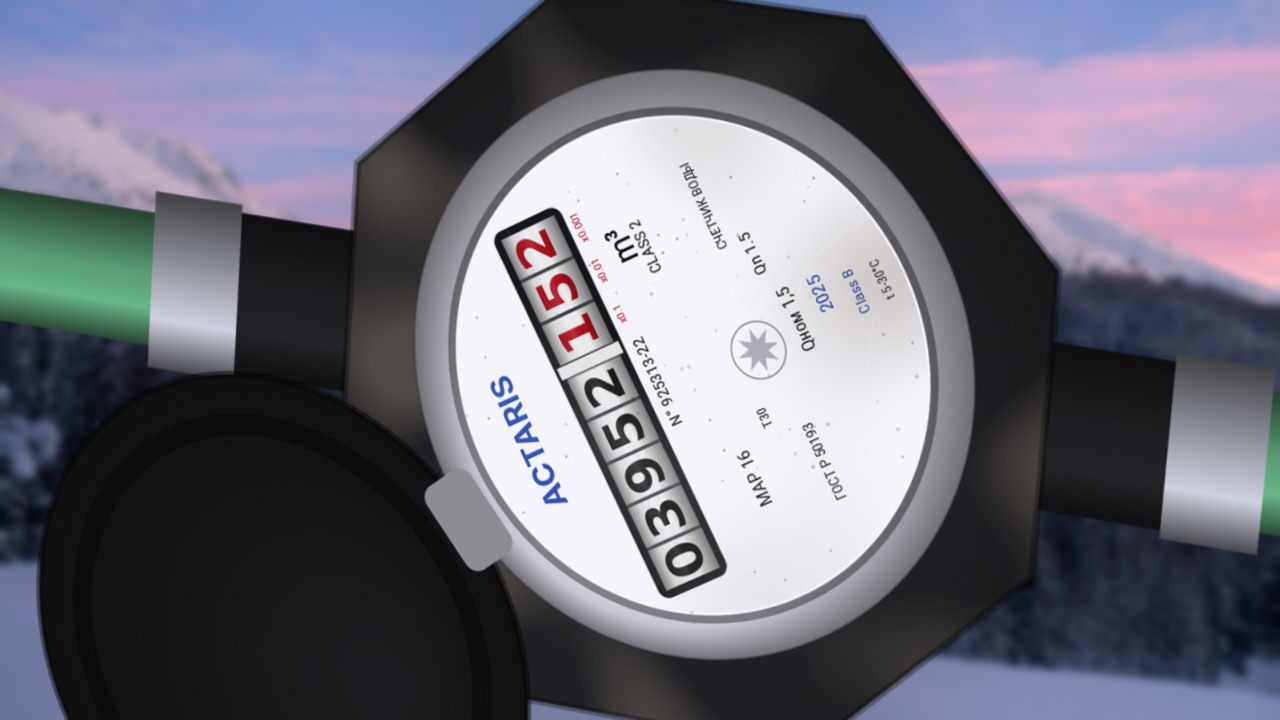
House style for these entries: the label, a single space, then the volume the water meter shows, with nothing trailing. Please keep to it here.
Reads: 3952.152 m³
